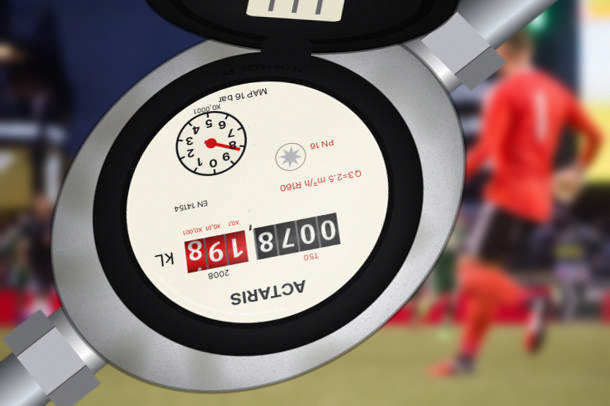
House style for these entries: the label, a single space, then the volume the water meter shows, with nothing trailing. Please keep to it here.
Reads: 78.1978 kL
